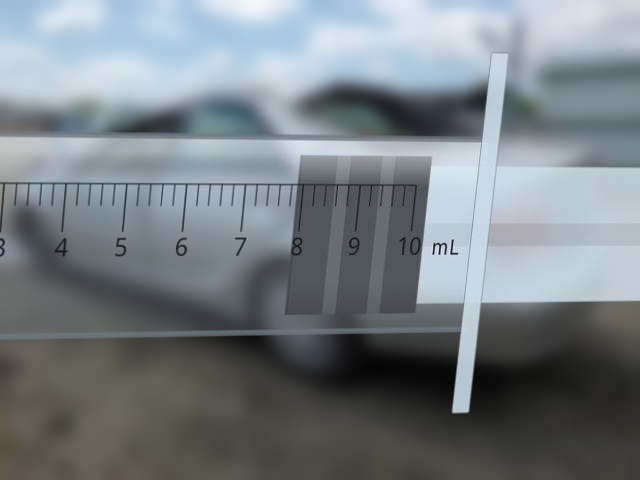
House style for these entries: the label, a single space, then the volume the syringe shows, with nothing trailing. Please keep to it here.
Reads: 7.9 mL
